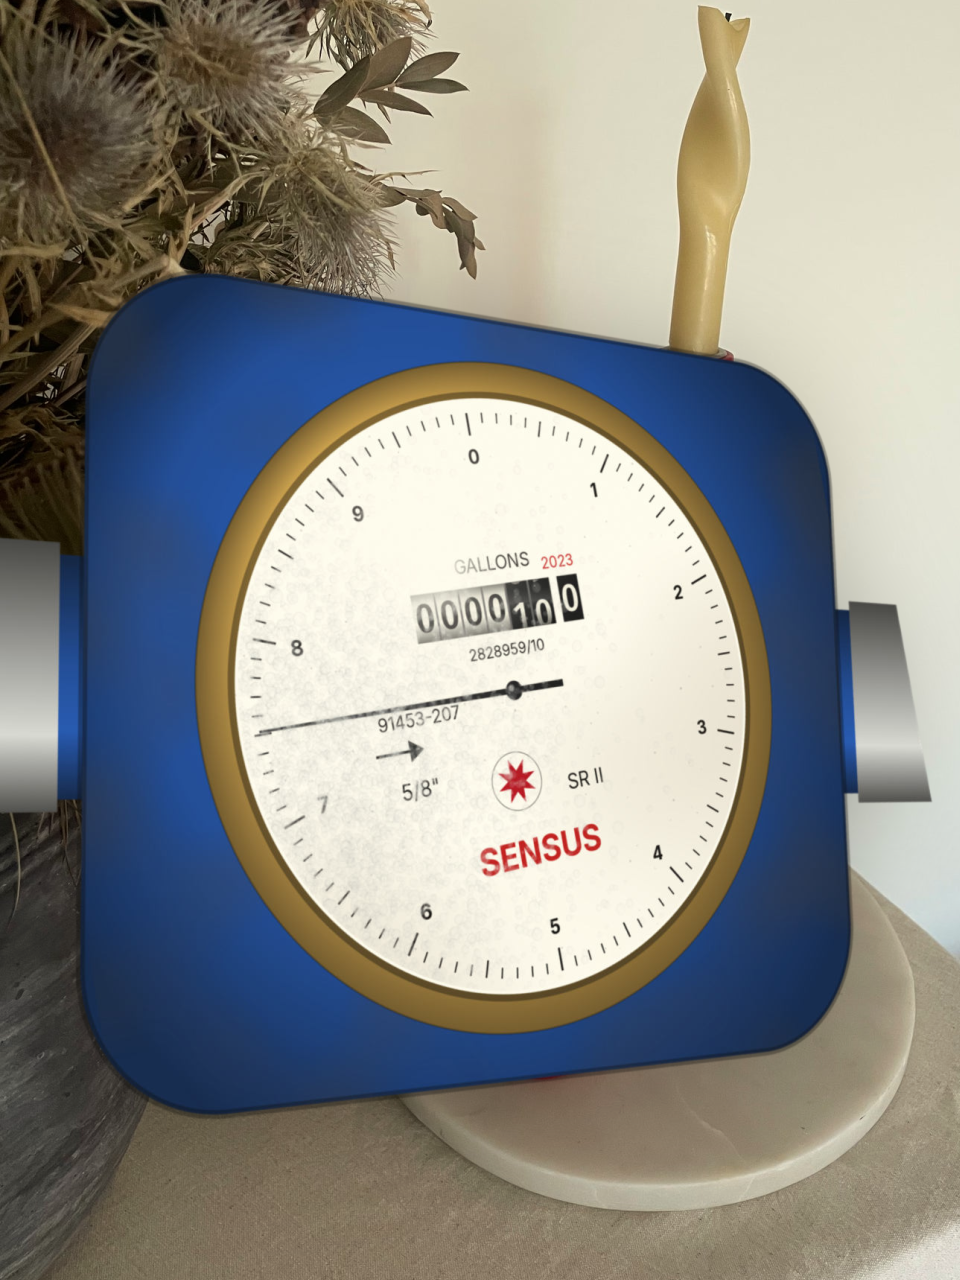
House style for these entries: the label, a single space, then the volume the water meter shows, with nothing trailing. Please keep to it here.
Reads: 97.5 gal
